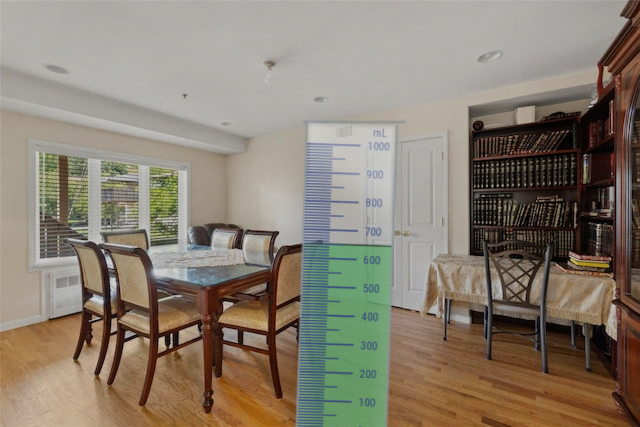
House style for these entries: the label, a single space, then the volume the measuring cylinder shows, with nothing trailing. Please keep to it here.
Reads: 650 mL
